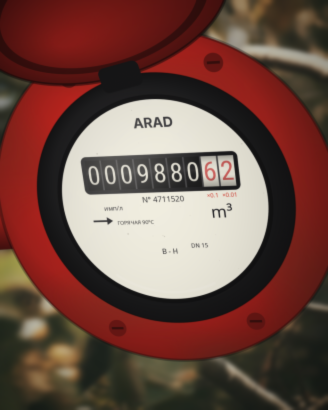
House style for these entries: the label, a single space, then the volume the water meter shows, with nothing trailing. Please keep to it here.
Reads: 9880.62 m³
